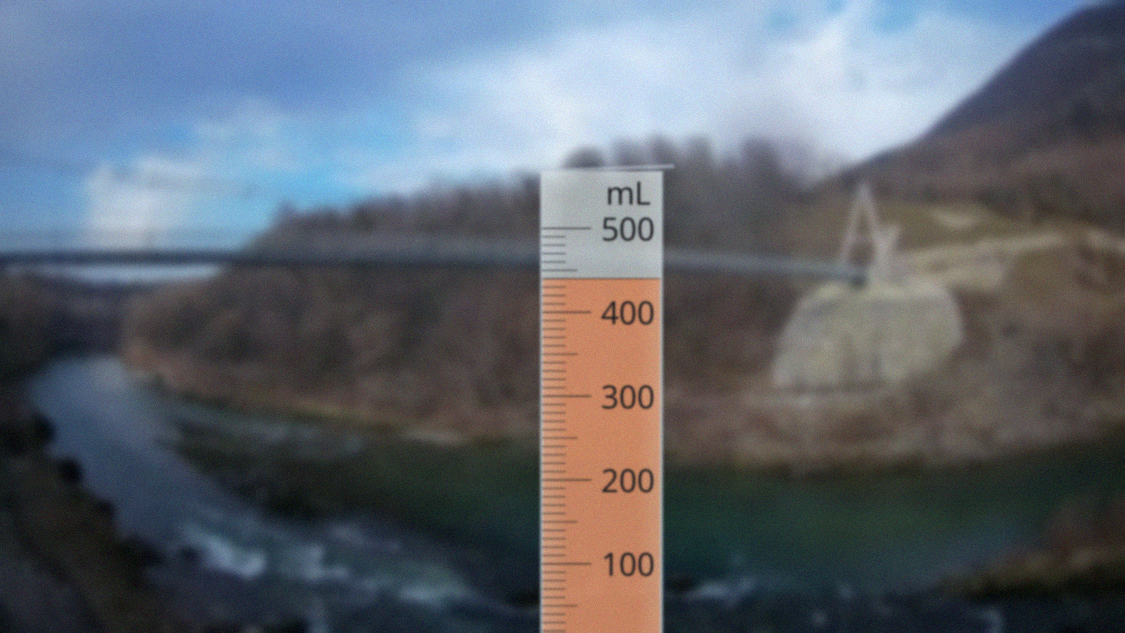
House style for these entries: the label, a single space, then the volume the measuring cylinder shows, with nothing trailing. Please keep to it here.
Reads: 440 mL
